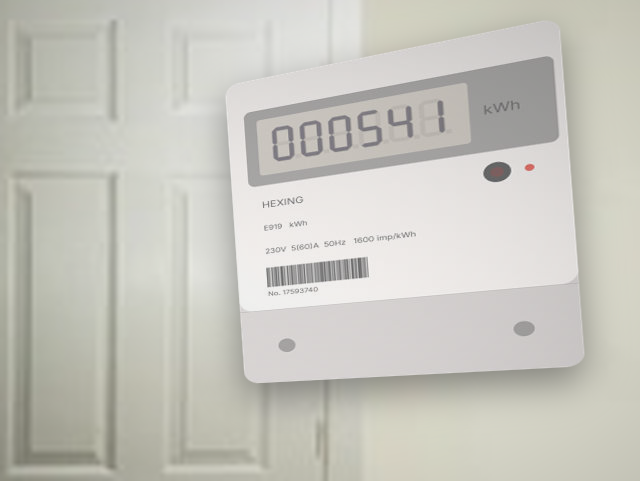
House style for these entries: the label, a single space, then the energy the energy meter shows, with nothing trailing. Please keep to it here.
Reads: 541 kWh
